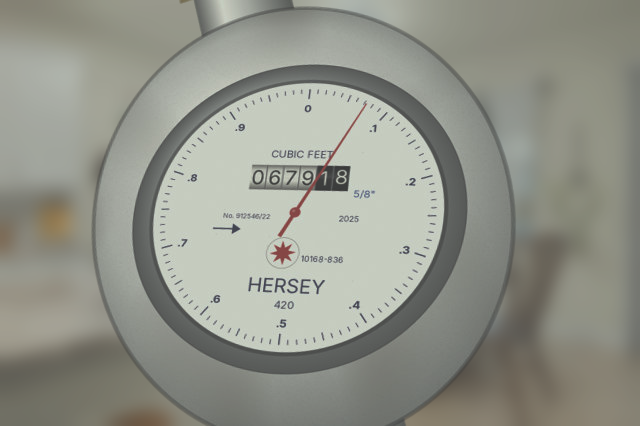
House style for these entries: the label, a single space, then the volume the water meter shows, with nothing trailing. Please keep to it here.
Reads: 67918.07 ft³
